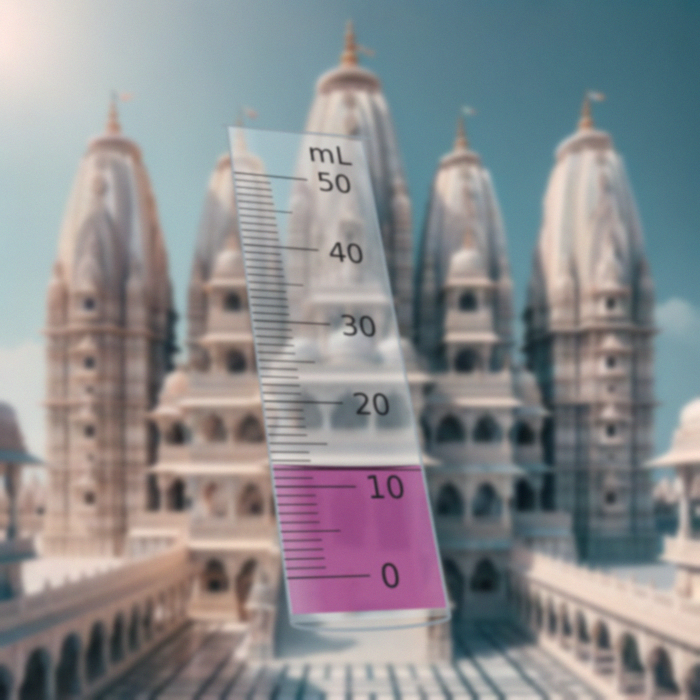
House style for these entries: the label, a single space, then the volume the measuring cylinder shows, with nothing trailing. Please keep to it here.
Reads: 12 mL
